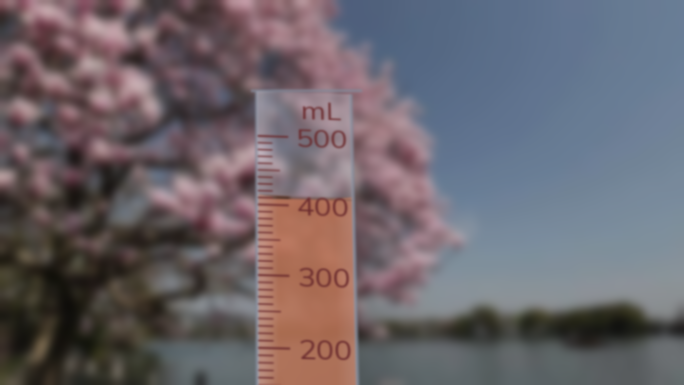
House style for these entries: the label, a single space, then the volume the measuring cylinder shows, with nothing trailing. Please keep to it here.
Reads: 410 mL
